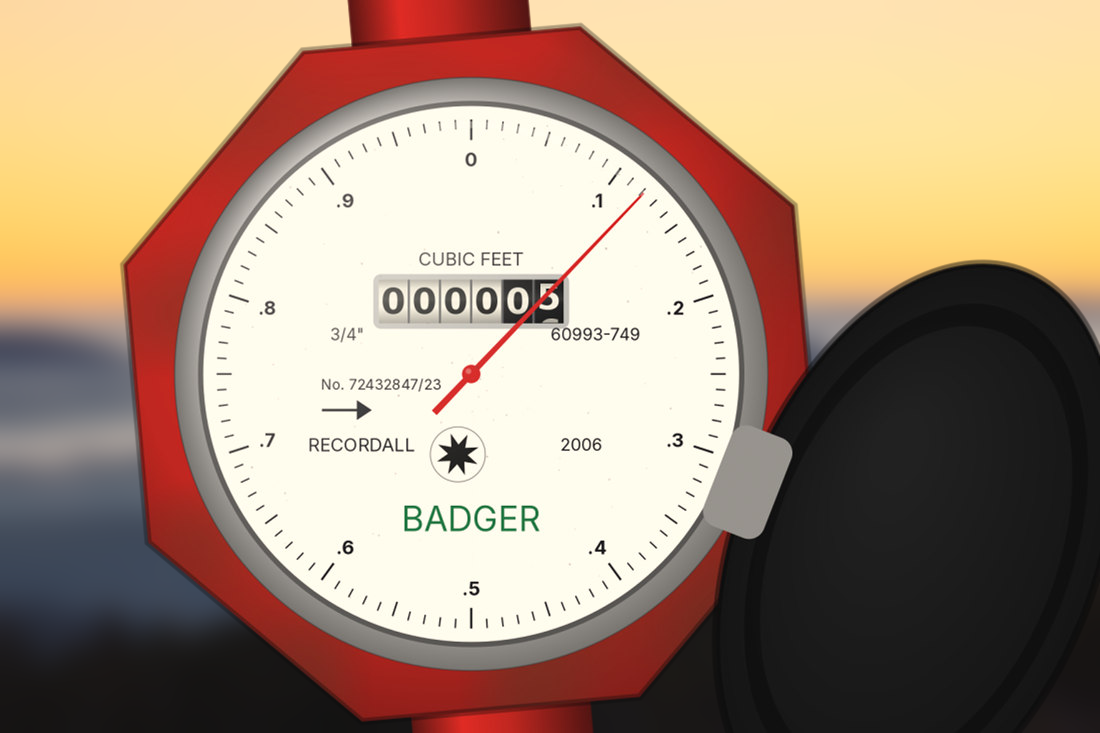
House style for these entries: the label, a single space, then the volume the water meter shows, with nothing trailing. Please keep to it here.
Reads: 5.12 ft³
